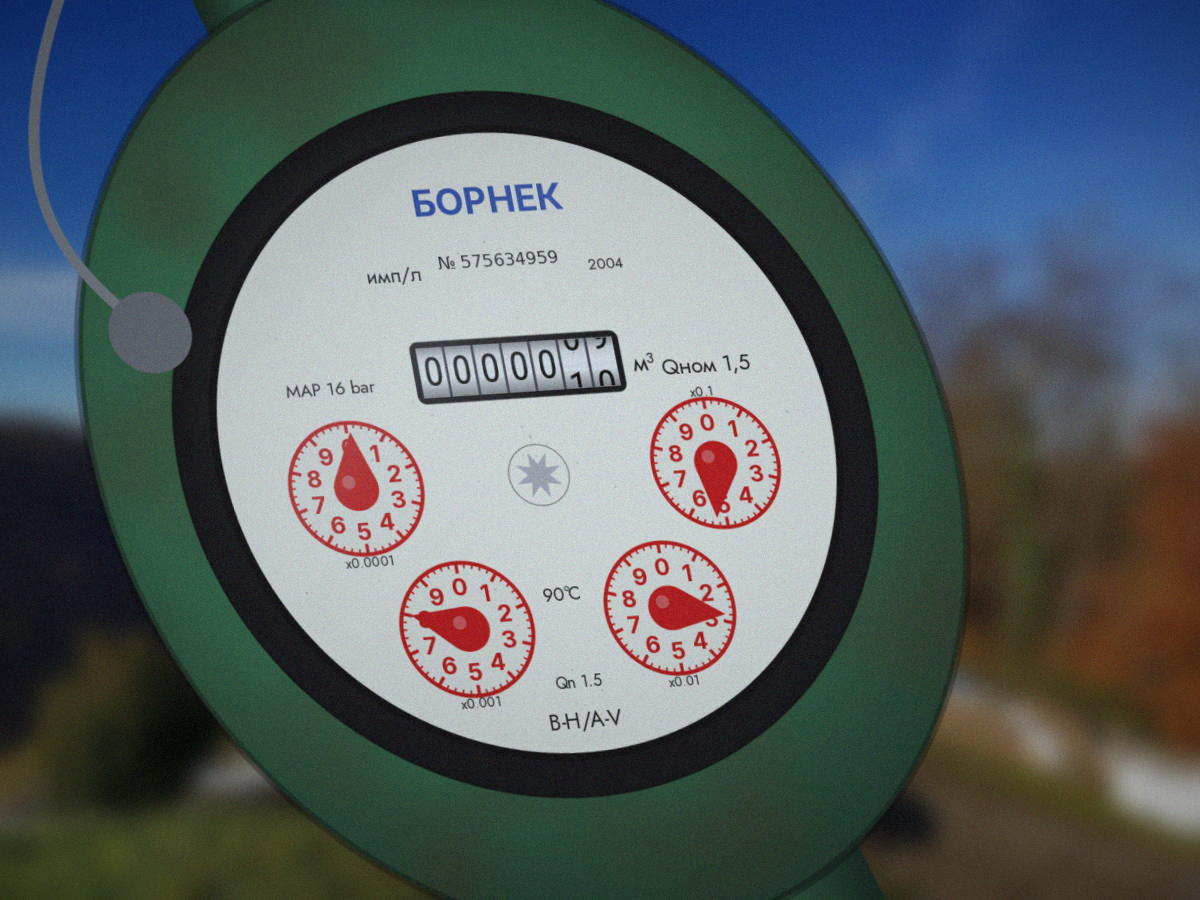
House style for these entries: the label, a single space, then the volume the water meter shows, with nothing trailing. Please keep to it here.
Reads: 9.5280 m³
